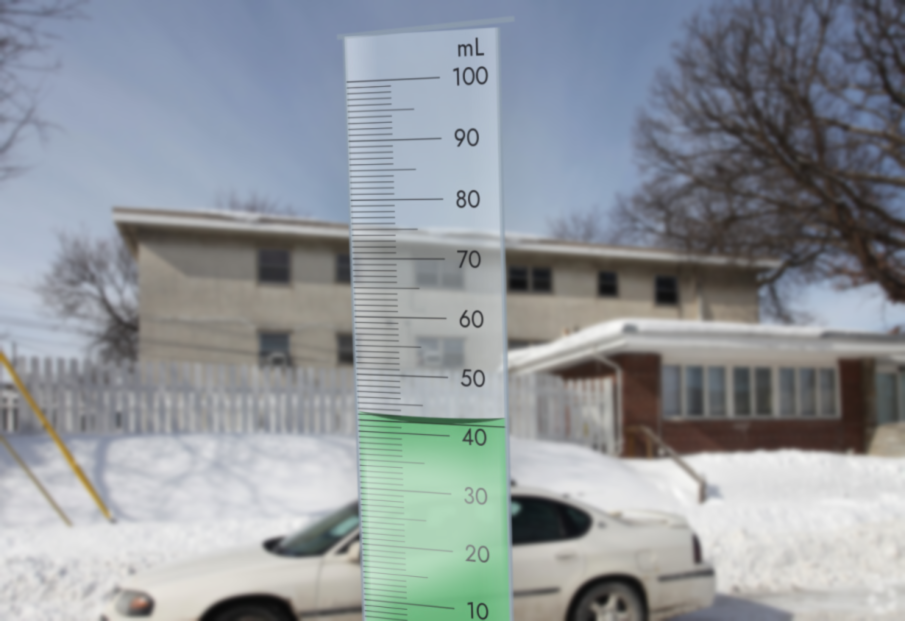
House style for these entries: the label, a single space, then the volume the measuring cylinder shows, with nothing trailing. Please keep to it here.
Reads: 42 mL
